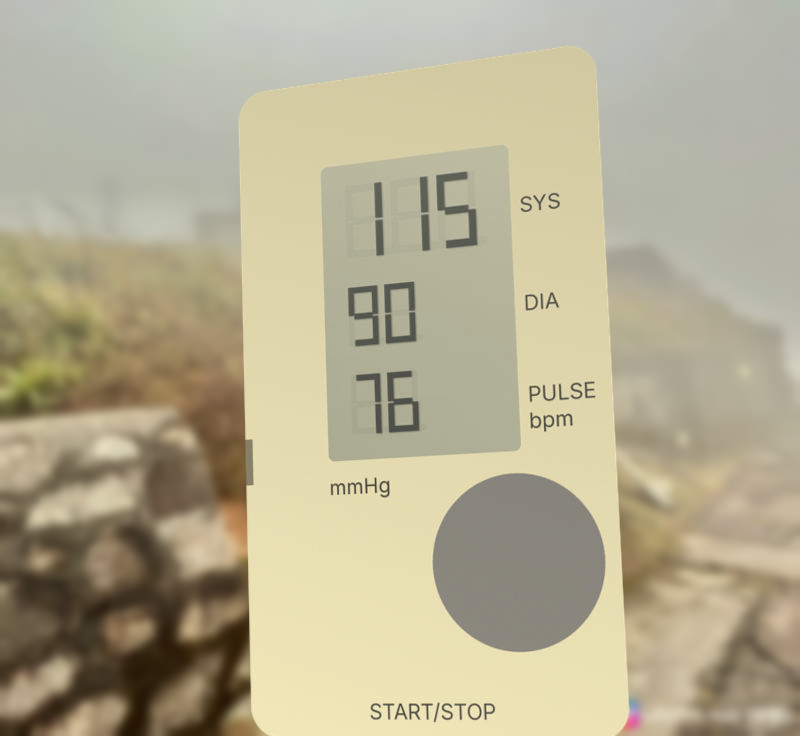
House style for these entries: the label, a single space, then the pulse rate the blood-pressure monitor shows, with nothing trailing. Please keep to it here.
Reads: 76 bpm
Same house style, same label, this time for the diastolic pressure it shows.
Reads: 90 mmHg
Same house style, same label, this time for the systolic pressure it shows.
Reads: 115 mmHg
